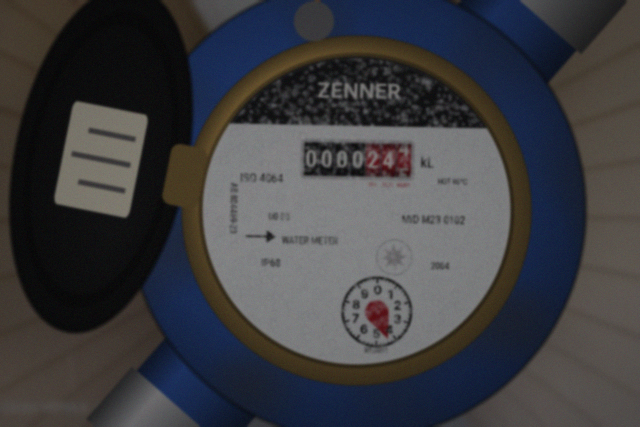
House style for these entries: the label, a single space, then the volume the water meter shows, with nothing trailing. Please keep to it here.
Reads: 0.2444 kL
